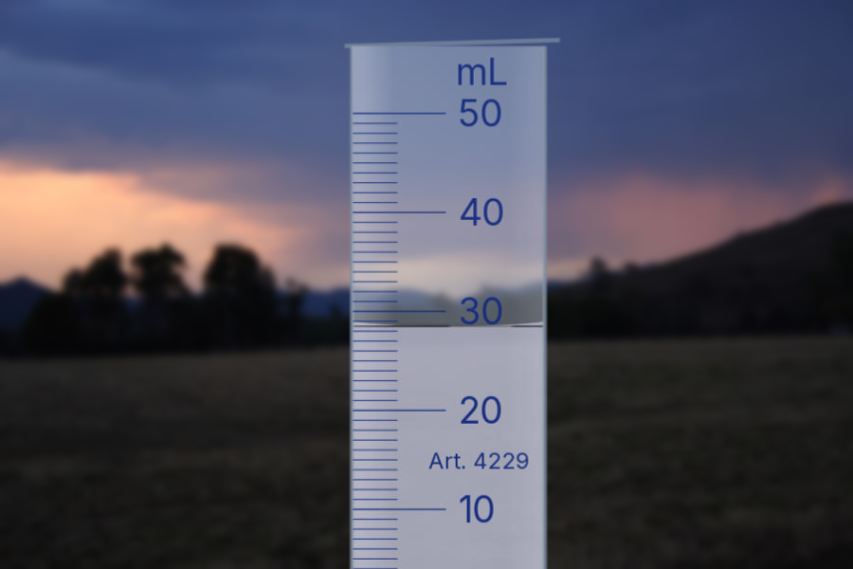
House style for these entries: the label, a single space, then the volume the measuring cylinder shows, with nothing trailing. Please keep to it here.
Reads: 28.5 mL
